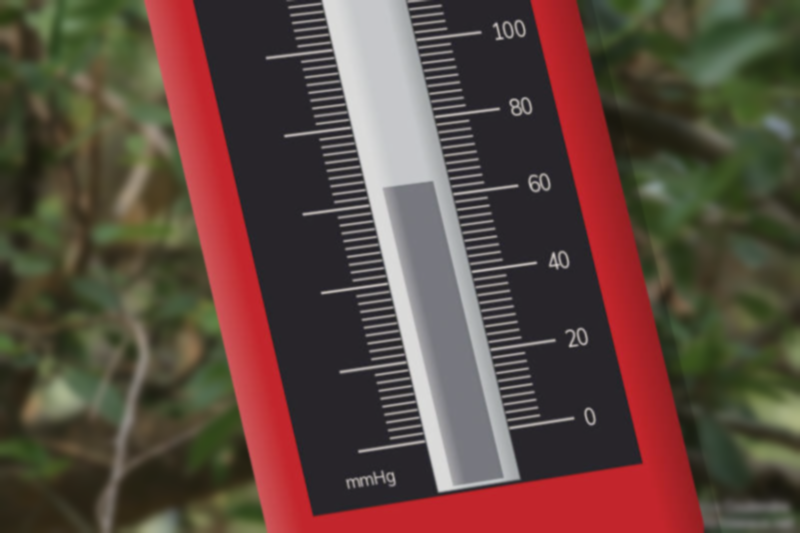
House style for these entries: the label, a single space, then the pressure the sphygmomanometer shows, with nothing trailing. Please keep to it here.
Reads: 64 mmHg
